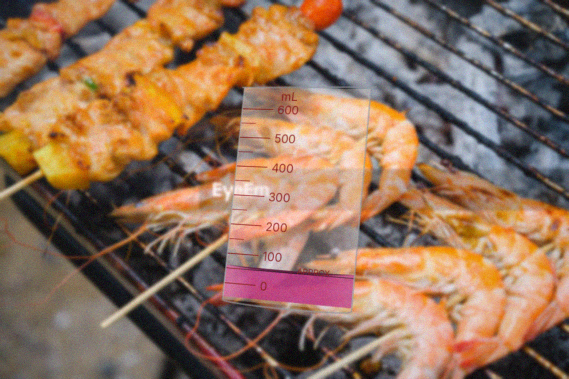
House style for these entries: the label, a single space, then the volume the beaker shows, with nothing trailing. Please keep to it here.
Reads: 50 mL
